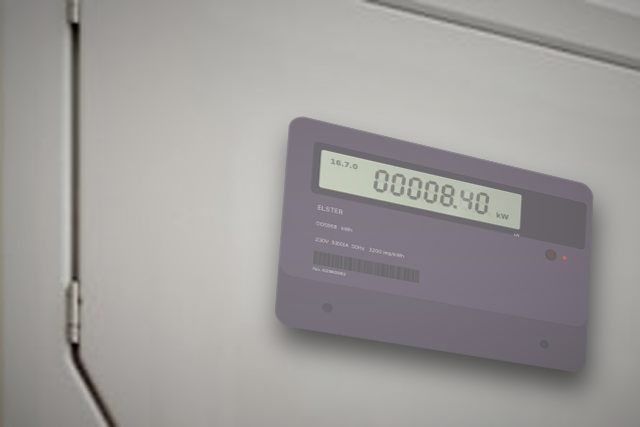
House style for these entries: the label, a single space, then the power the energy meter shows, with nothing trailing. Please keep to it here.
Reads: 8.40 kW
